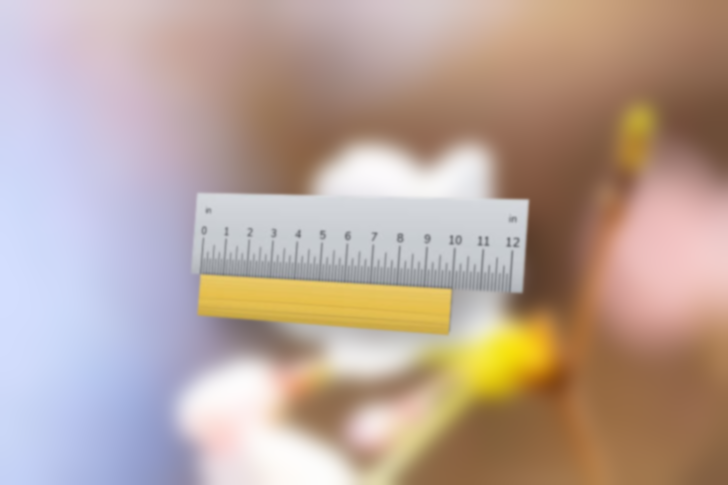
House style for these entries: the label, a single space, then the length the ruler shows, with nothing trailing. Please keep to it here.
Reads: 10 in
